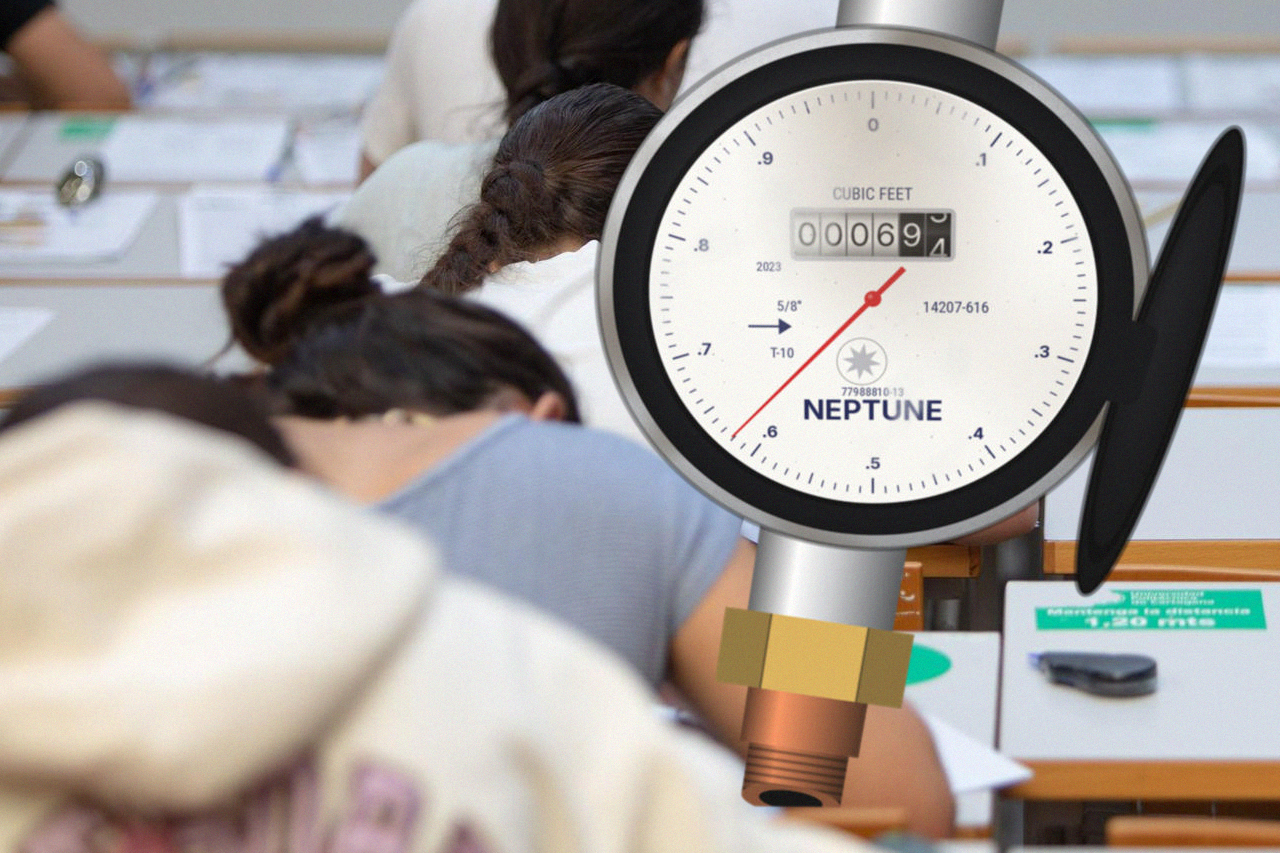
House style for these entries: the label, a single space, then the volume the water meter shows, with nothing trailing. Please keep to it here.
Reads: 693.62 ft³
